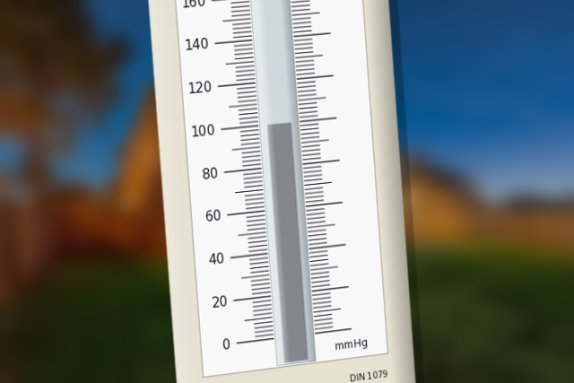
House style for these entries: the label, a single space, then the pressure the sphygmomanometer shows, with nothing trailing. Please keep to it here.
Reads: 100 mmHg
